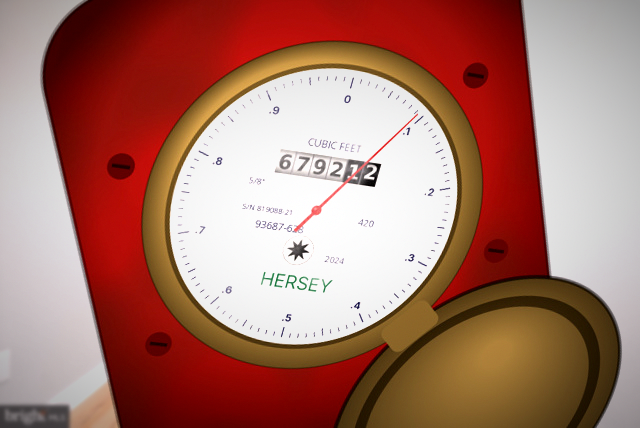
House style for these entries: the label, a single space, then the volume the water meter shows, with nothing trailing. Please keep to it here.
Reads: 679212.09 ft³
